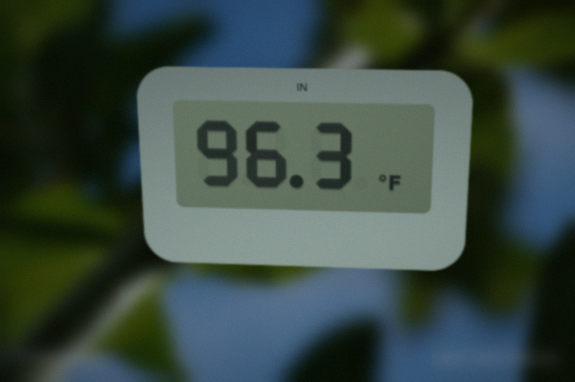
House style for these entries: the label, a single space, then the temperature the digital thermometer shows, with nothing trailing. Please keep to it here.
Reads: 96.3 °F
